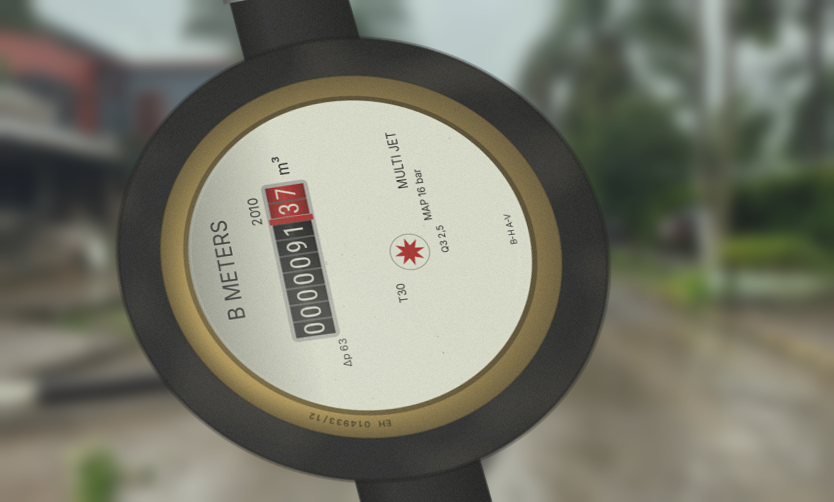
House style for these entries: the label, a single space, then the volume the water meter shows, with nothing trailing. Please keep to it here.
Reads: 91.37 m³
